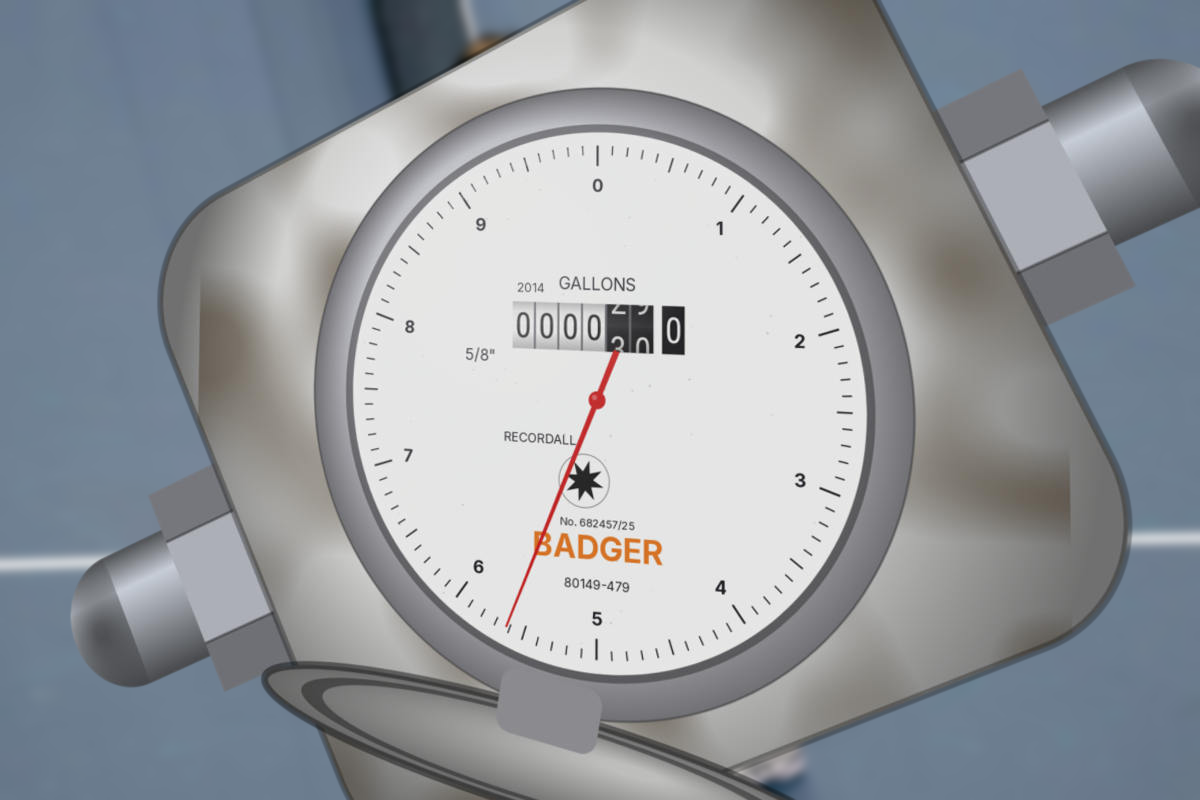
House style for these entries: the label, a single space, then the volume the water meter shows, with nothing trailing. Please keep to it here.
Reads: 295.6 gal
